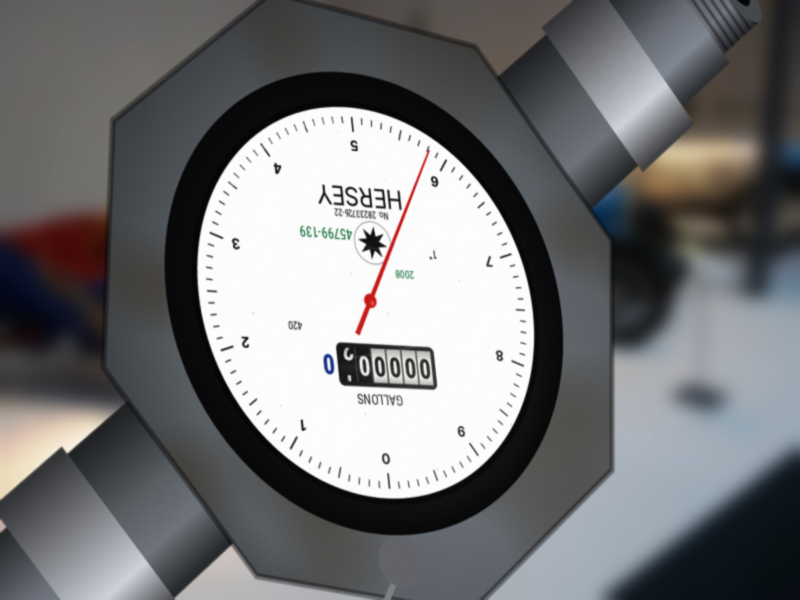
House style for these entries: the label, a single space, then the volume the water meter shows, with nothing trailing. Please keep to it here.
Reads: 15.8 gal
